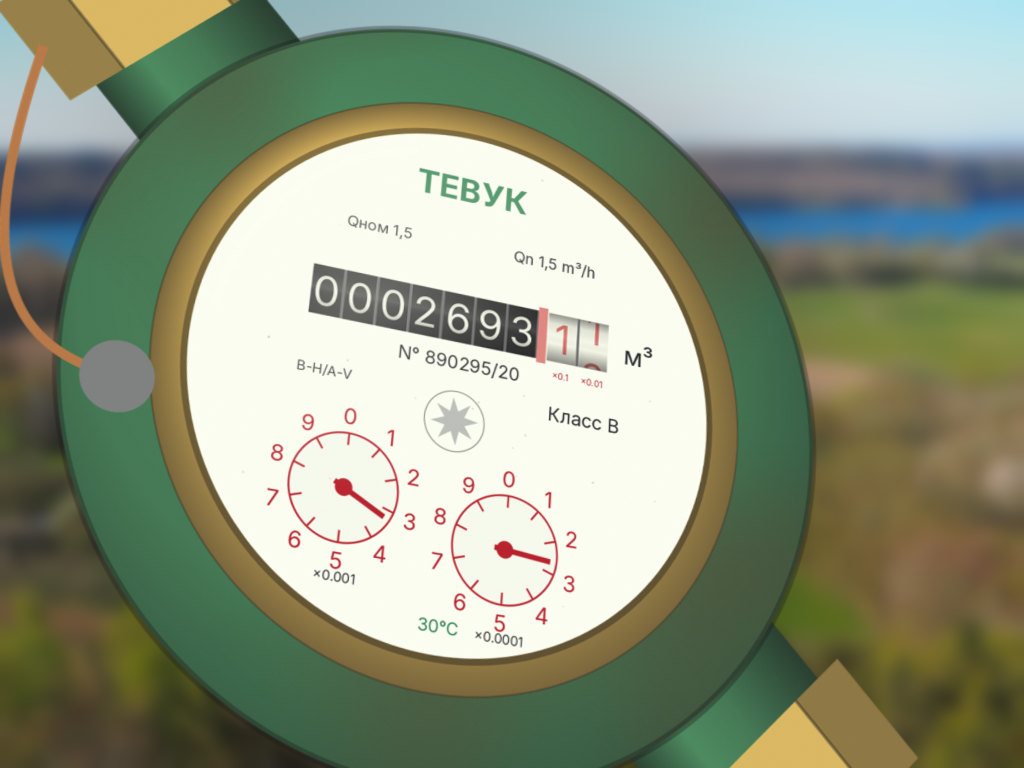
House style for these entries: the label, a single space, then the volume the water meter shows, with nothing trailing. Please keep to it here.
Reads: 2693.1132 m³
